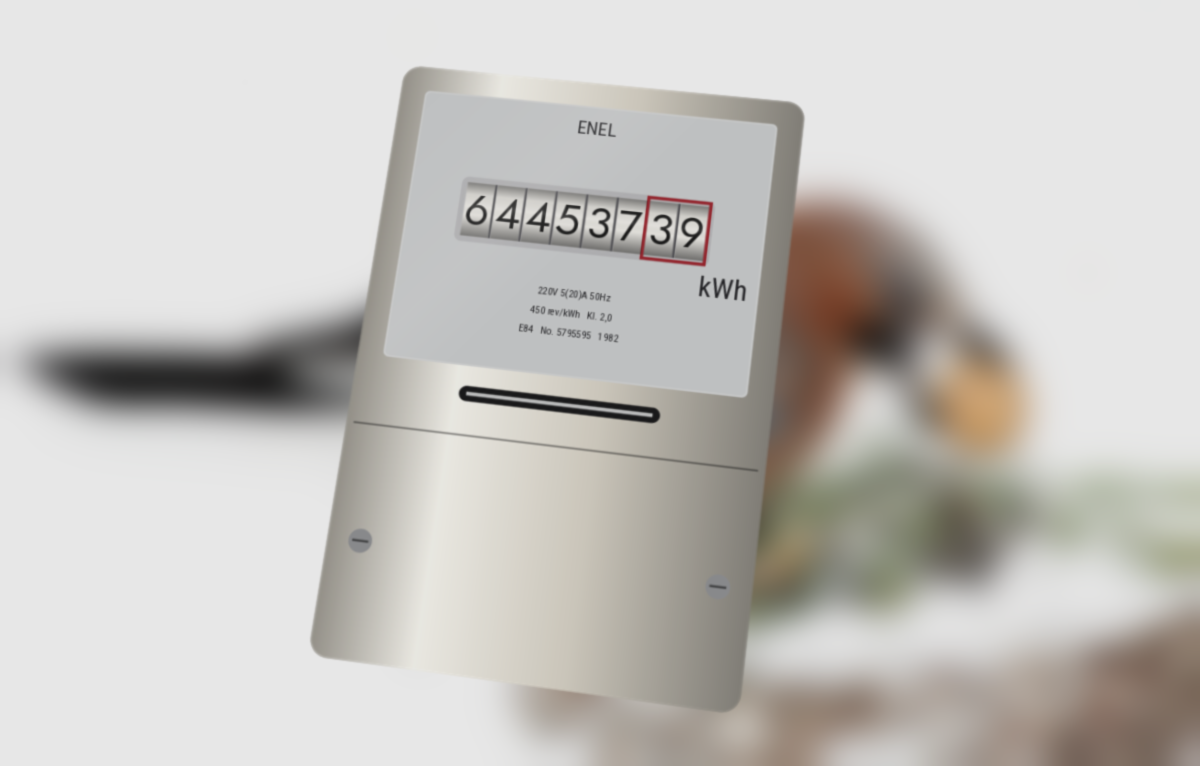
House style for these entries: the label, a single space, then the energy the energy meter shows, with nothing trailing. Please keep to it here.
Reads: 644537.39 kWh
